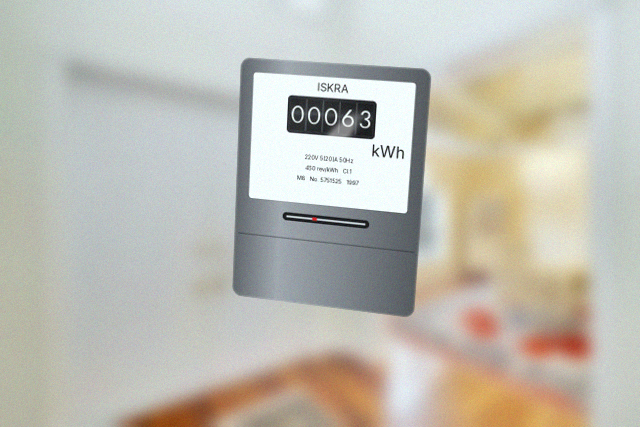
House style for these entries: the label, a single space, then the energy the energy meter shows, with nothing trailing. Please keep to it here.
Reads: 63 kWh
